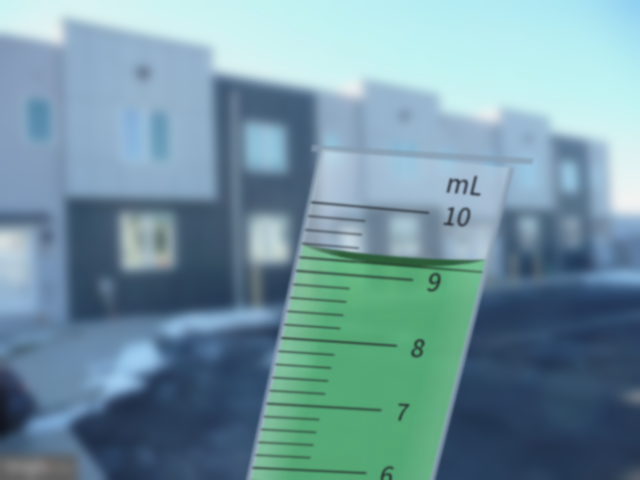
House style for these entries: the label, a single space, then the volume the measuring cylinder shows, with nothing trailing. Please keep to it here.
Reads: 9.2 mL
